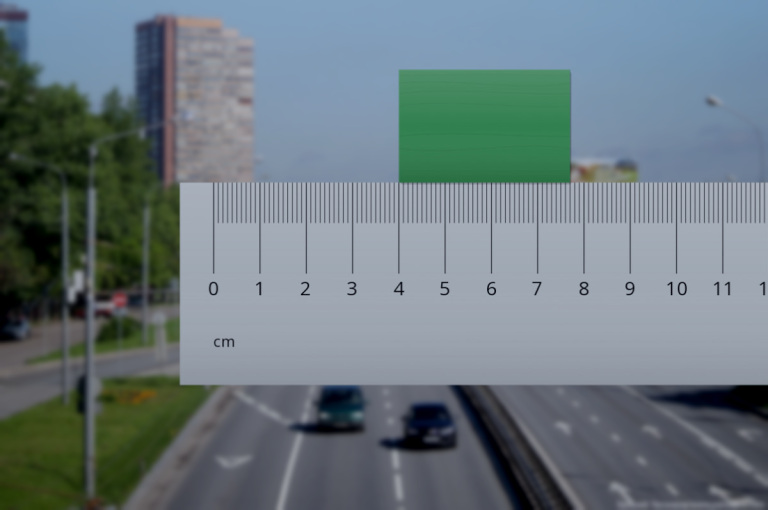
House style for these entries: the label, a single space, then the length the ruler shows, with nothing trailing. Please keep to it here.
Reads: 3.7 cm
